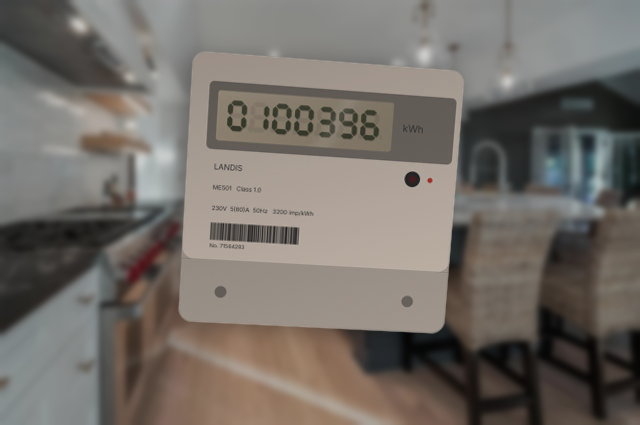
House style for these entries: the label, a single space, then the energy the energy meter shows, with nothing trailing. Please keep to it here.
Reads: 100396 kWh
